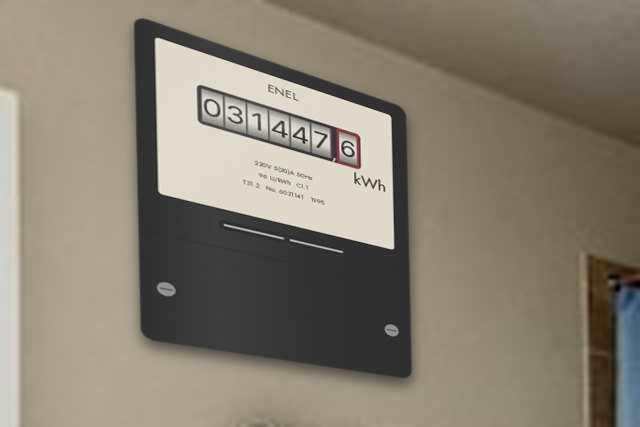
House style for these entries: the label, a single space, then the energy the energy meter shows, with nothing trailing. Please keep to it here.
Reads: 31447.6 kWh
